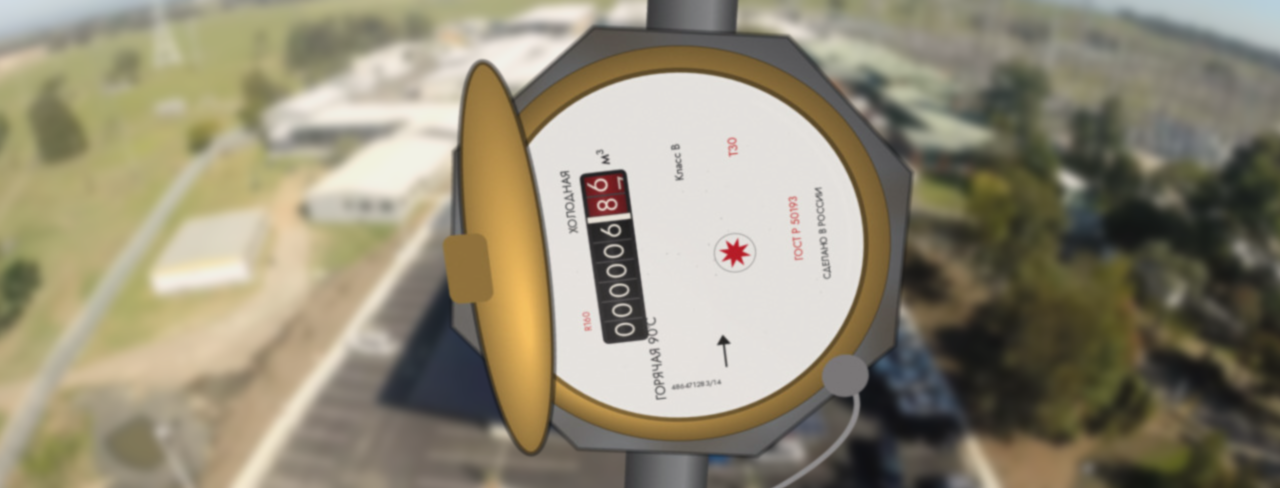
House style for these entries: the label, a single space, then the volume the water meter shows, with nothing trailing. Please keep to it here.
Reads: 6.86 m³
